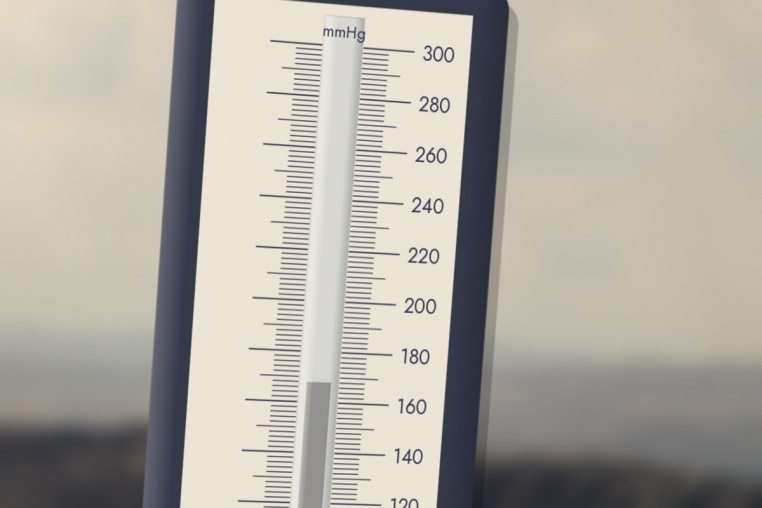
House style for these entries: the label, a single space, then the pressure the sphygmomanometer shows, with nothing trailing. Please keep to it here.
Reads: 168 mmHg
